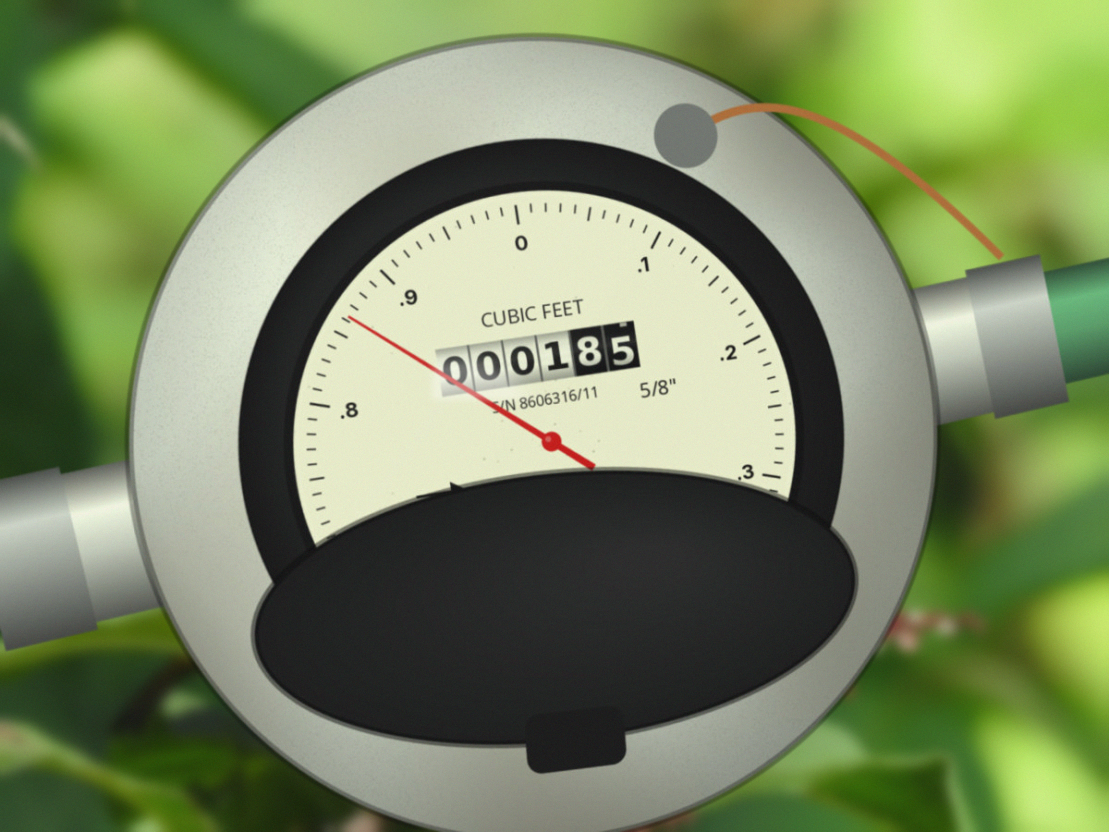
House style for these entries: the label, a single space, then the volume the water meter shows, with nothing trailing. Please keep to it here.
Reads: 184.86 ft³
